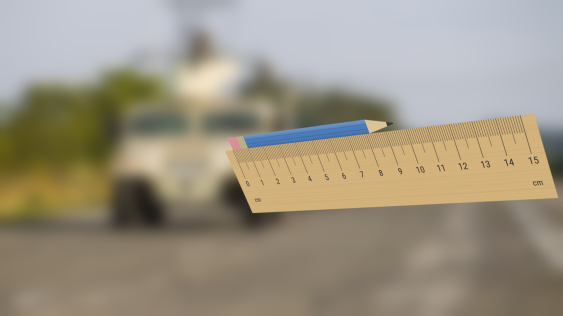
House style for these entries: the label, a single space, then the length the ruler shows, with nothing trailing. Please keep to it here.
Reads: 9.5 cm
